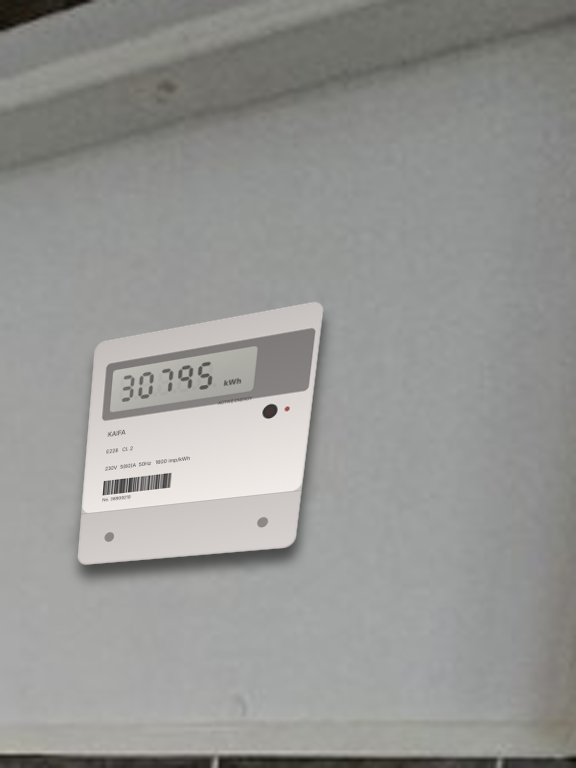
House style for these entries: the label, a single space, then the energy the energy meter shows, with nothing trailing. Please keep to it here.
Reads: 30795 kWh
